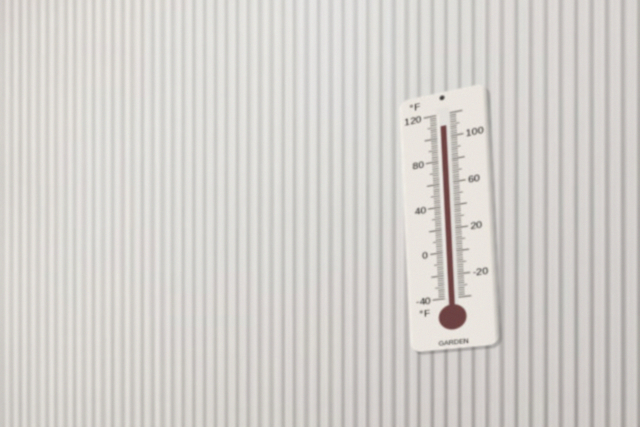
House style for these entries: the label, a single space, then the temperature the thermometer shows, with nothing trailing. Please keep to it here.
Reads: 110 °F
